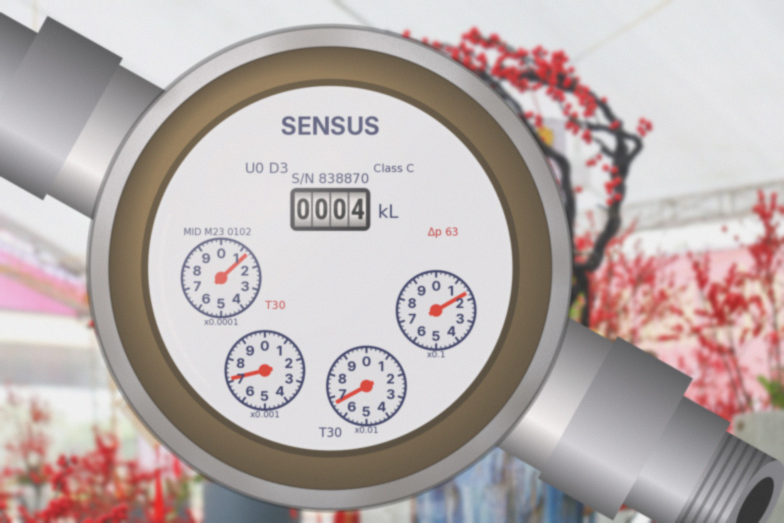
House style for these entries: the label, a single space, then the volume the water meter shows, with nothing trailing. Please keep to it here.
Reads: 4.1671 kL
